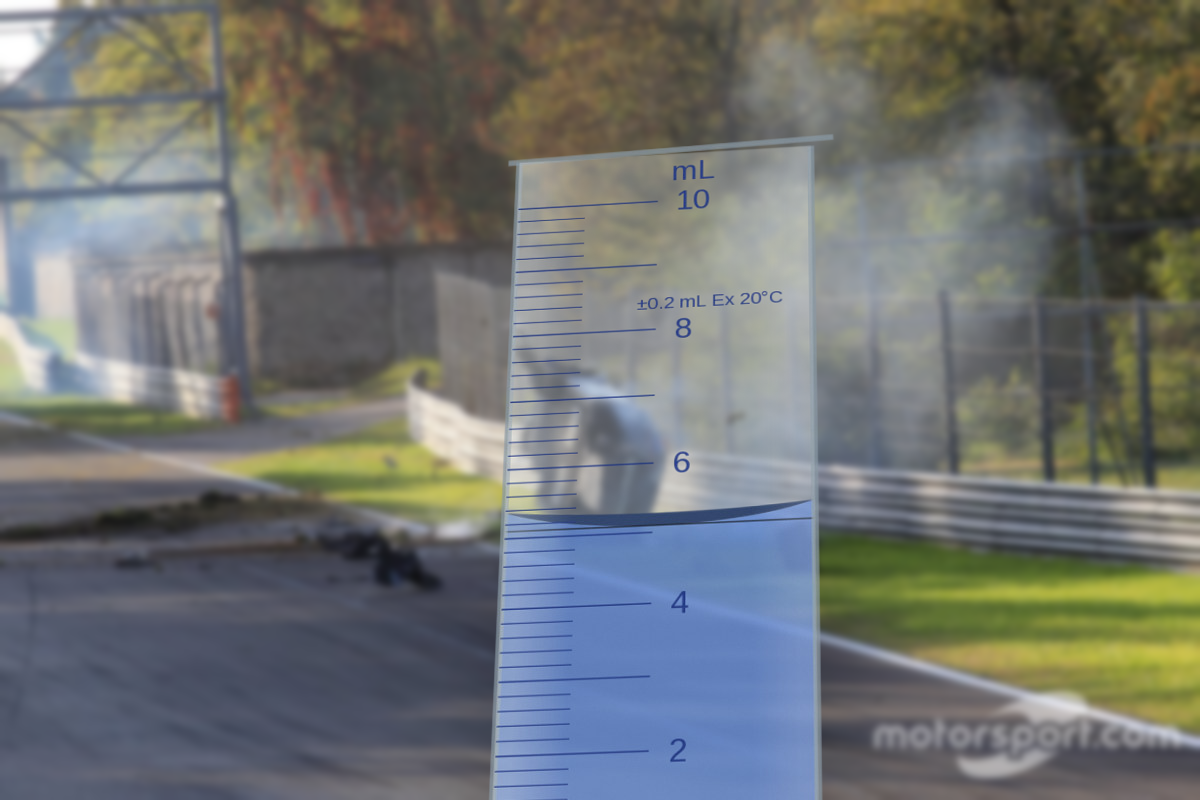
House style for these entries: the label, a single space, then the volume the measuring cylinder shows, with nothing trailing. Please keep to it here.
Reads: 5.1 mL
